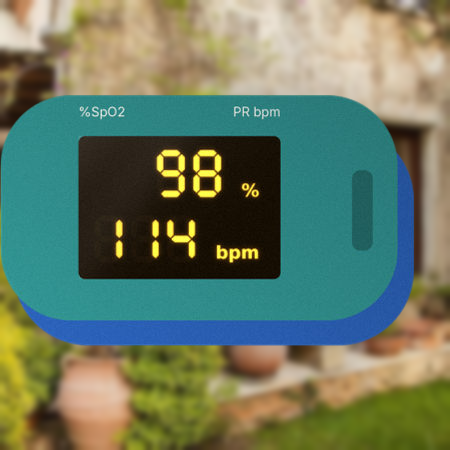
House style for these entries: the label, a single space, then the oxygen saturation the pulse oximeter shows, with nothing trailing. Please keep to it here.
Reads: 98 %
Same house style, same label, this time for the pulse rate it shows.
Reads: 114 bpm
